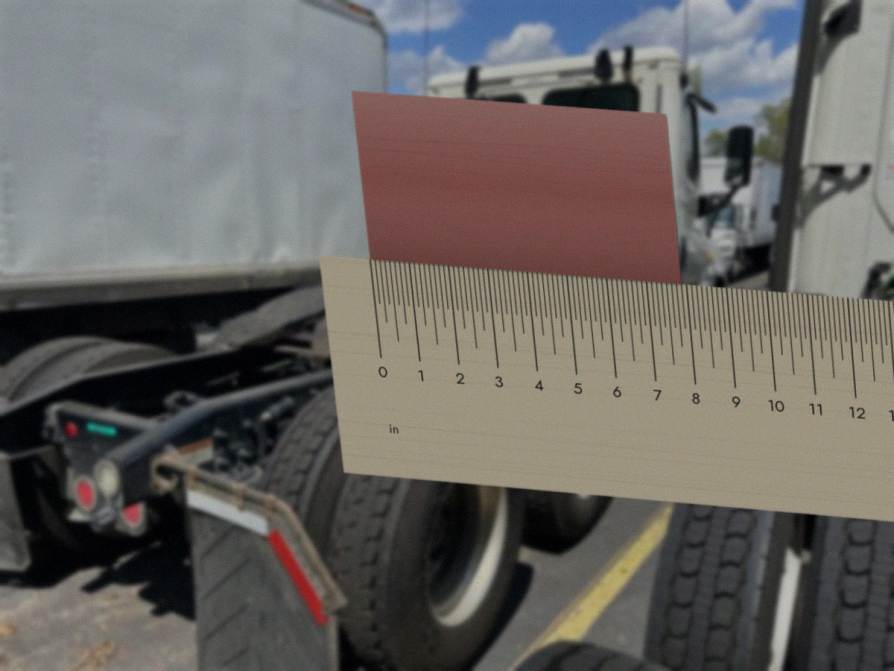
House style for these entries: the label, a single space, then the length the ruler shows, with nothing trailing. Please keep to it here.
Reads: 7.875 in
